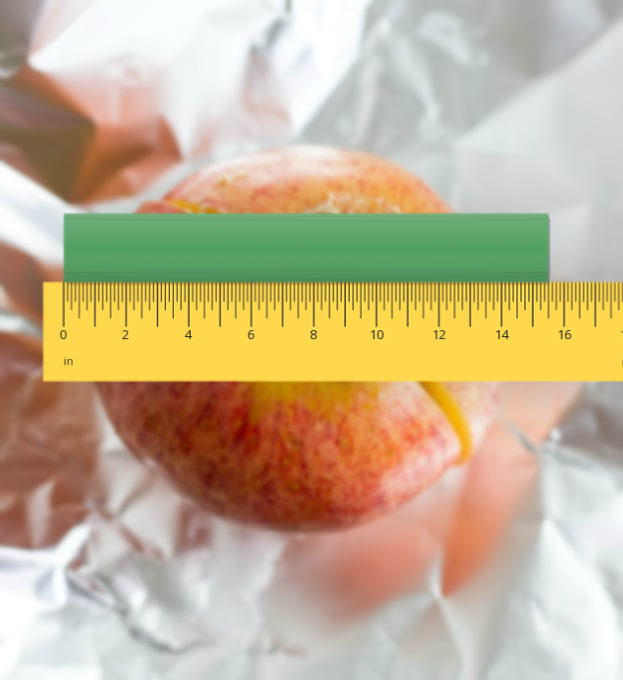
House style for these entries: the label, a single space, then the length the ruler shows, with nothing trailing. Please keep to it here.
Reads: 15.5 in
